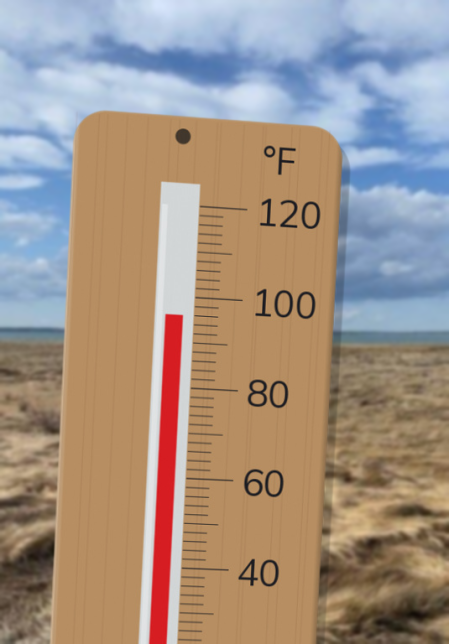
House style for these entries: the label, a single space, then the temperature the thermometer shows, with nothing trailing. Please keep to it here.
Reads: 96 °F
